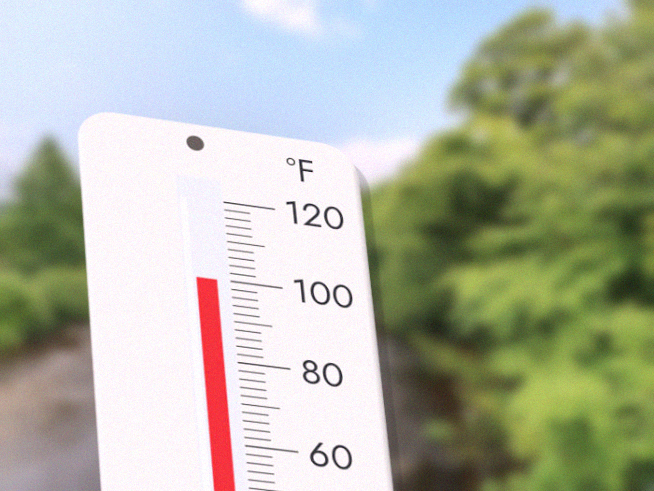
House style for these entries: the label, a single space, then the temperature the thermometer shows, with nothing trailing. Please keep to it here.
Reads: 100 °F
